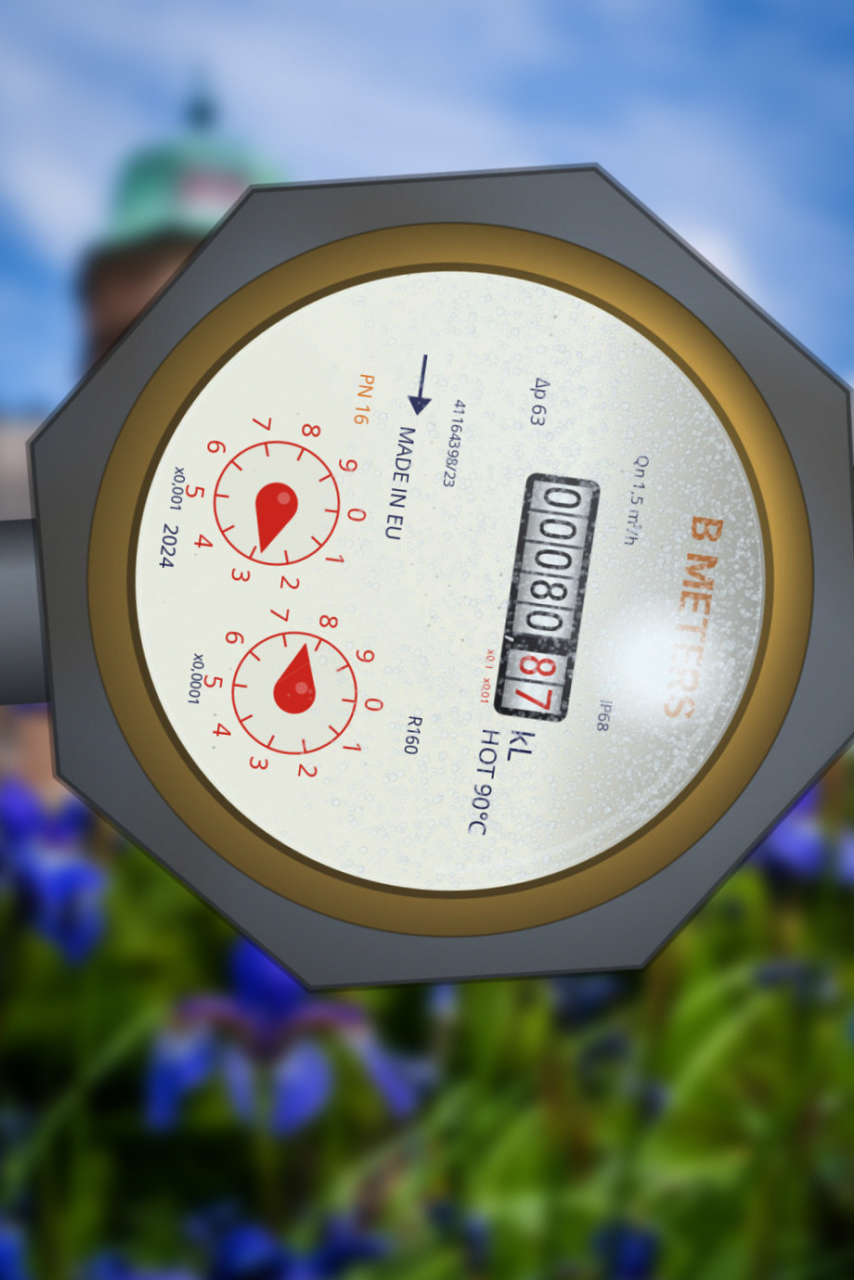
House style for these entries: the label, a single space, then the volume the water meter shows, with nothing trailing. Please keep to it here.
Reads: 80.8727 kL
